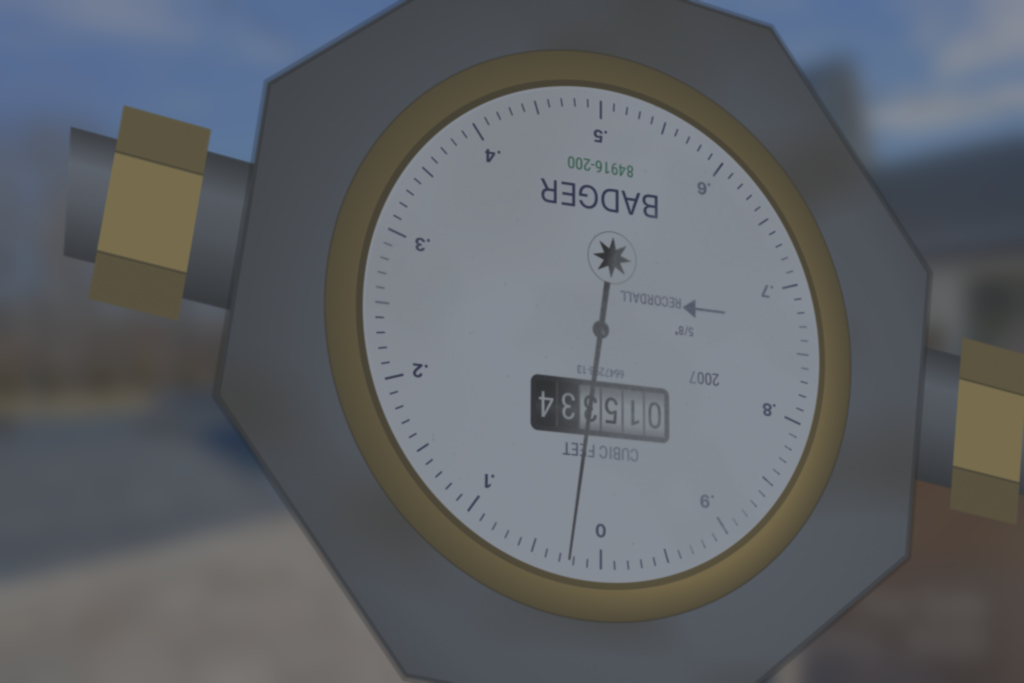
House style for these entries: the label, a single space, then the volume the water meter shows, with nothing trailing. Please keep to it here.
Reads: 15334.02 ft³
